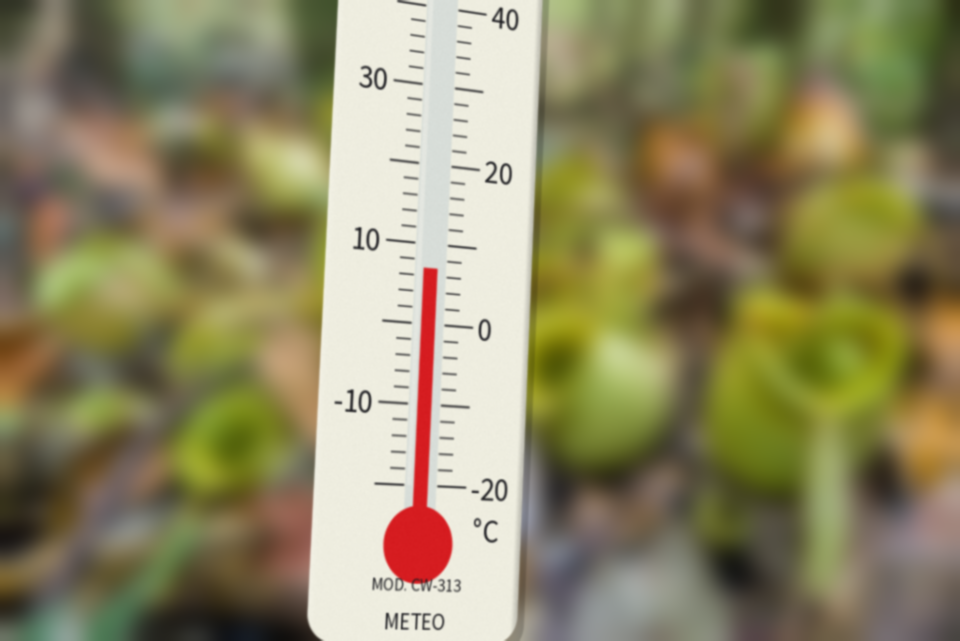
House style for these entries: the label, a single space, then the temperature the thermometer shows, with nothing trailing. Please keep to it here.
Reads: 7 °C
